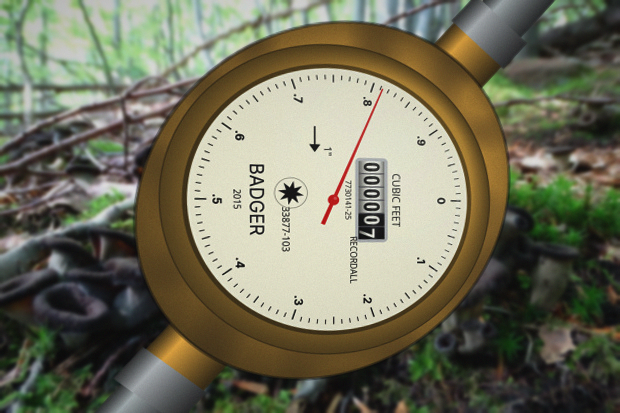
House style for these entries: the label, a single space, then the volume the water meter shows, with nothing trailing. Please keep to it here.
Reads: 6.81 ft³
